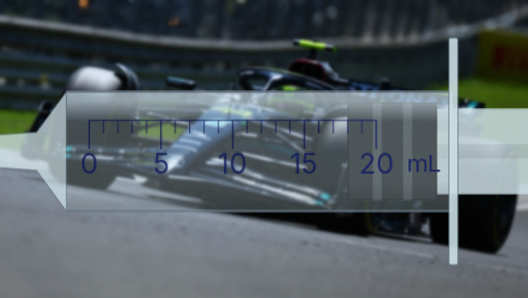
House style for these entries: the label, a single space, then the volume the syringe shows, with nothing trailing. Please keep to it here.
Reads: 18 mL
